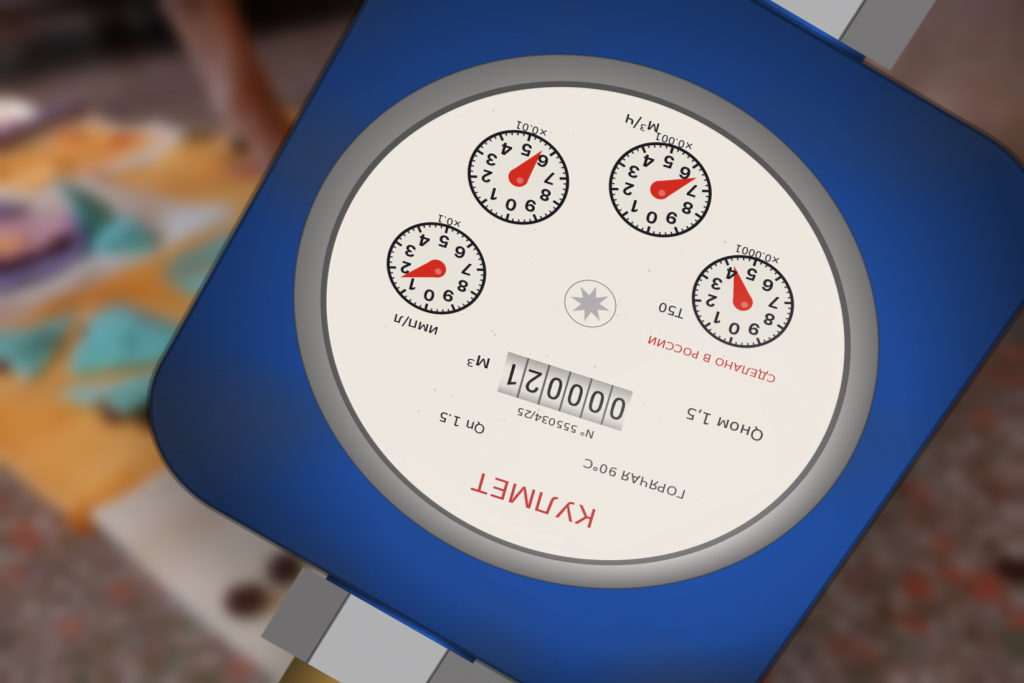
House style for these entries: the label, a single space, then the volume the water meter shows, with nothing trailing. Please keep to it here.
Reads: 21.1564 m³
